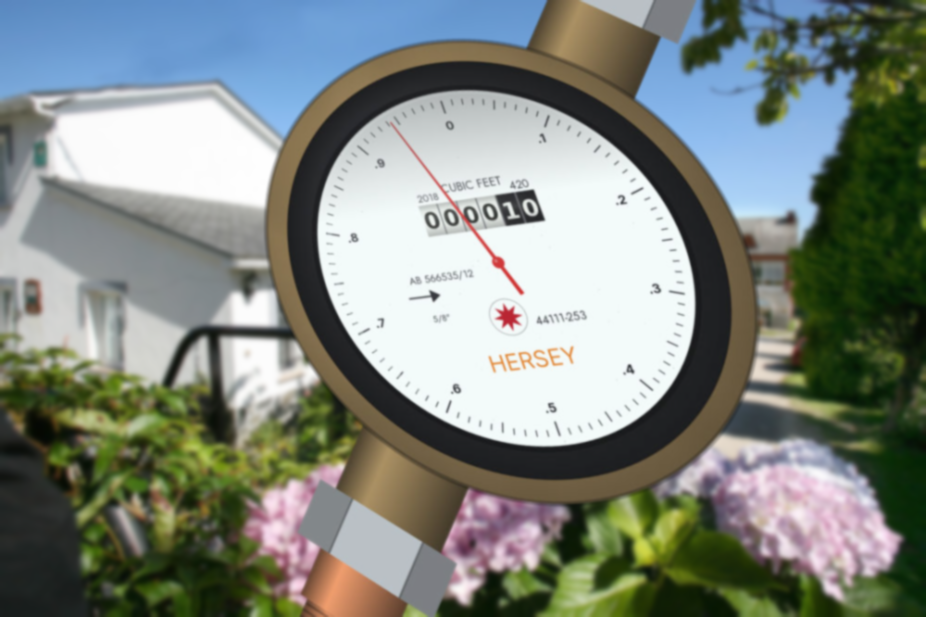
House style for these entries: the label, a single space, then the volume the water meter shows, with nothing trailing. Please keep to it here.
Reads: 9.94 ft³
